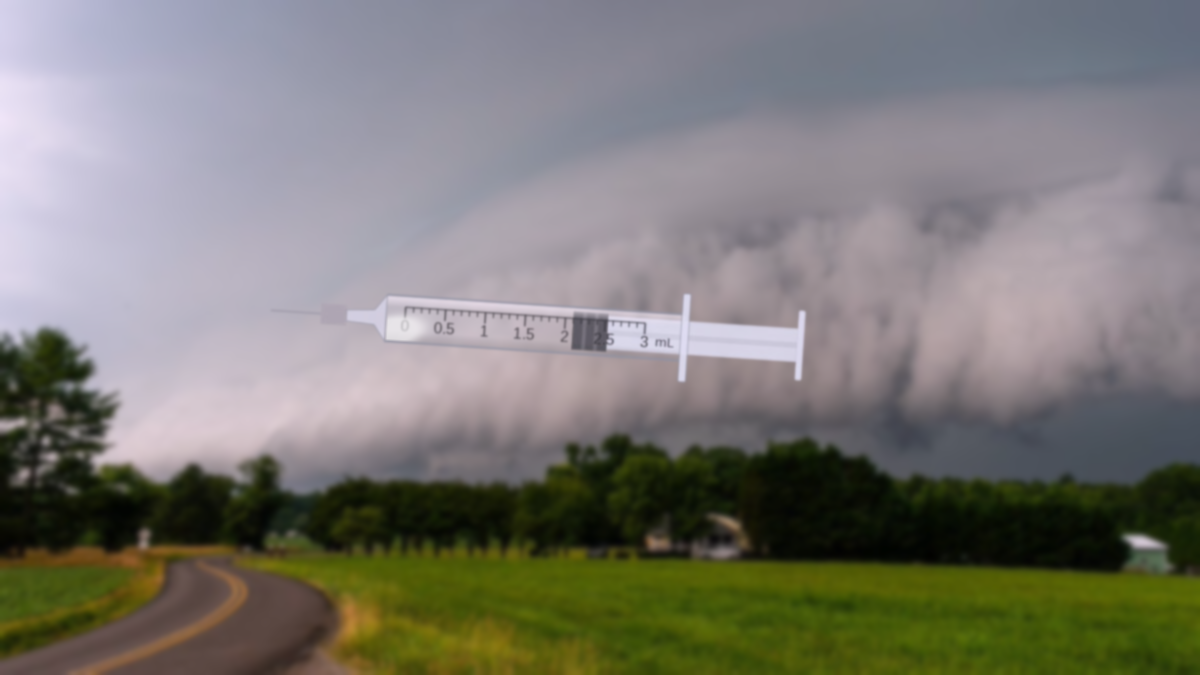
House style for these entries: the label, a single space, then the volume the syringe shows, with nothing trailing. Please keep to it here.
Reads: 2.1 mL
